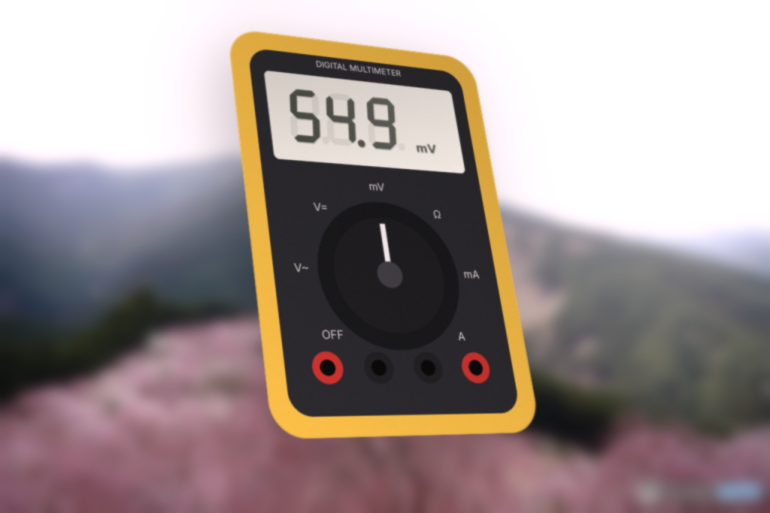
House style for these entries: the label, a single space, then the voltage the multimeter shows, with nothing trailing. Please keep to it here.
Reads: 54.9 mV
